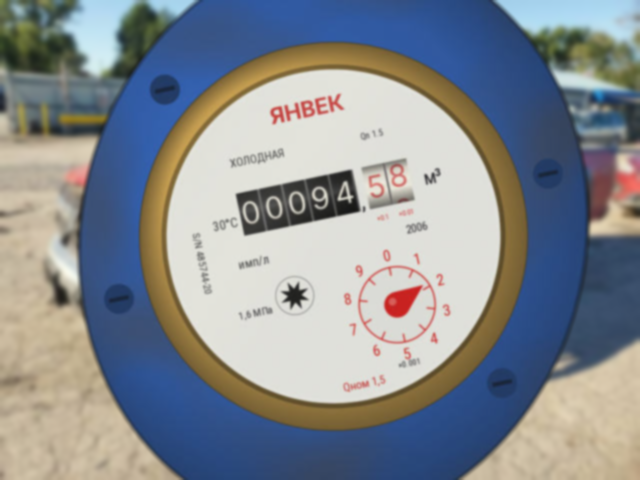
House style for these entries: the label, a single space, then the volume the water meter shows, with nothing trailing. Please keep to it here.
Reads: 94.581 m³
